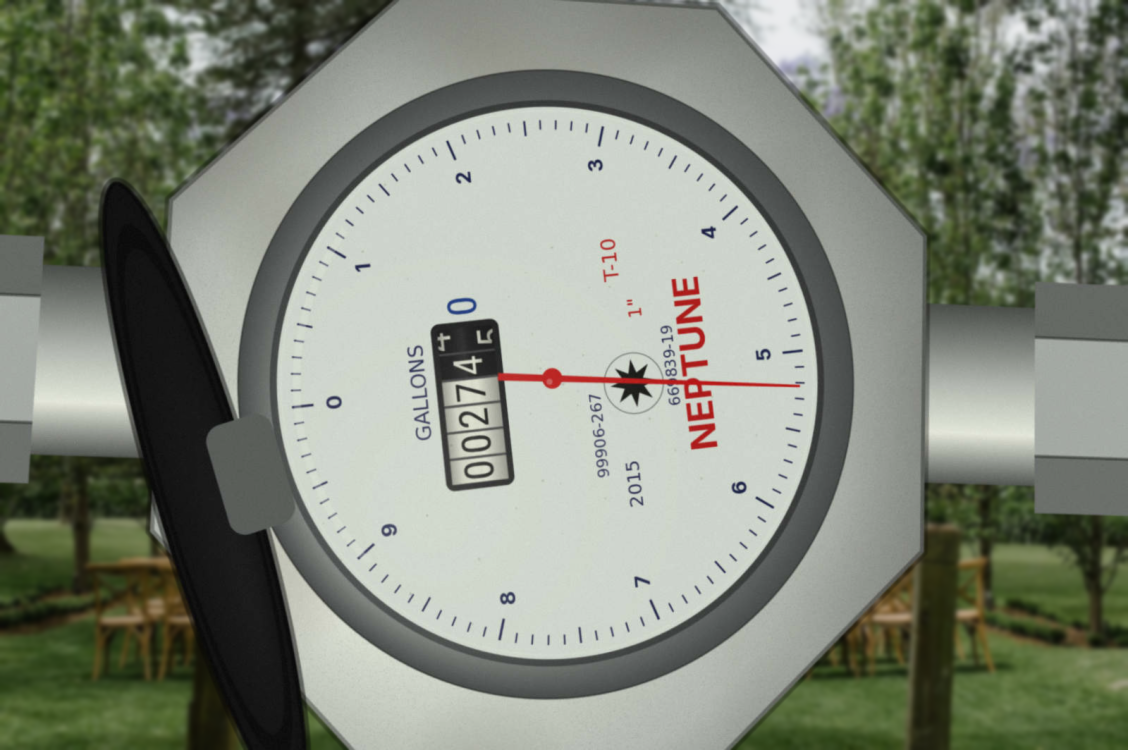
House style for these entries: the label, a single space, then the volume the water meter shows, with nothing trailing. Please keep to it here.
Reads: 27445.2 gal
